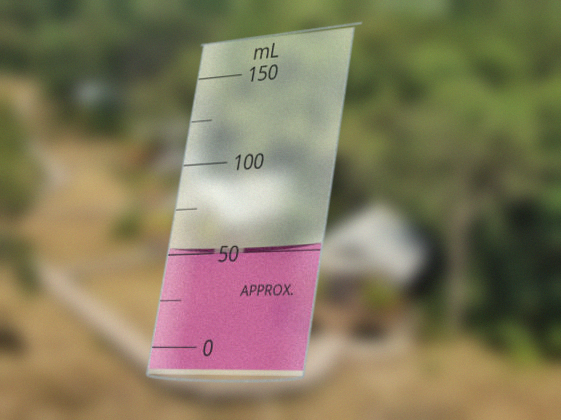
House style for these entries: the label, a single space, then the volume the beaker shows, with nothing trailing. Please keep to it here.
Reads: 50 mL
